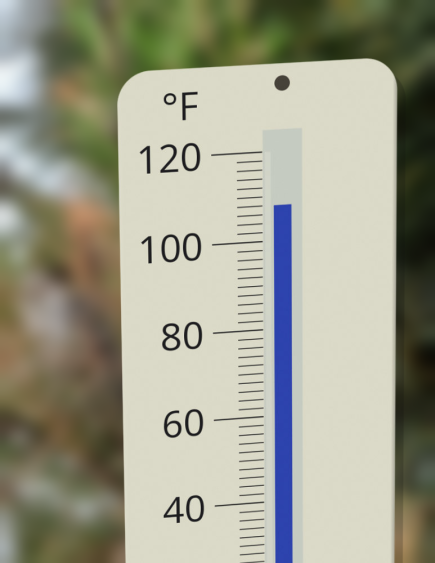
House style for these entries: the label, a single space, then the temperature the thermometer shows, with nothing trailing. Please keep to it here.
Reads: 108 °F
